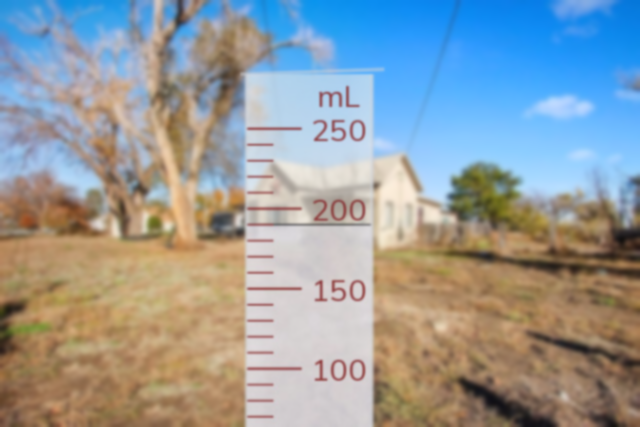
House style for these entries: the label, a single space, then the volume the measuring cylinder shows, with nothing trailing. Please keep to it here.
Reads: 190 mL
